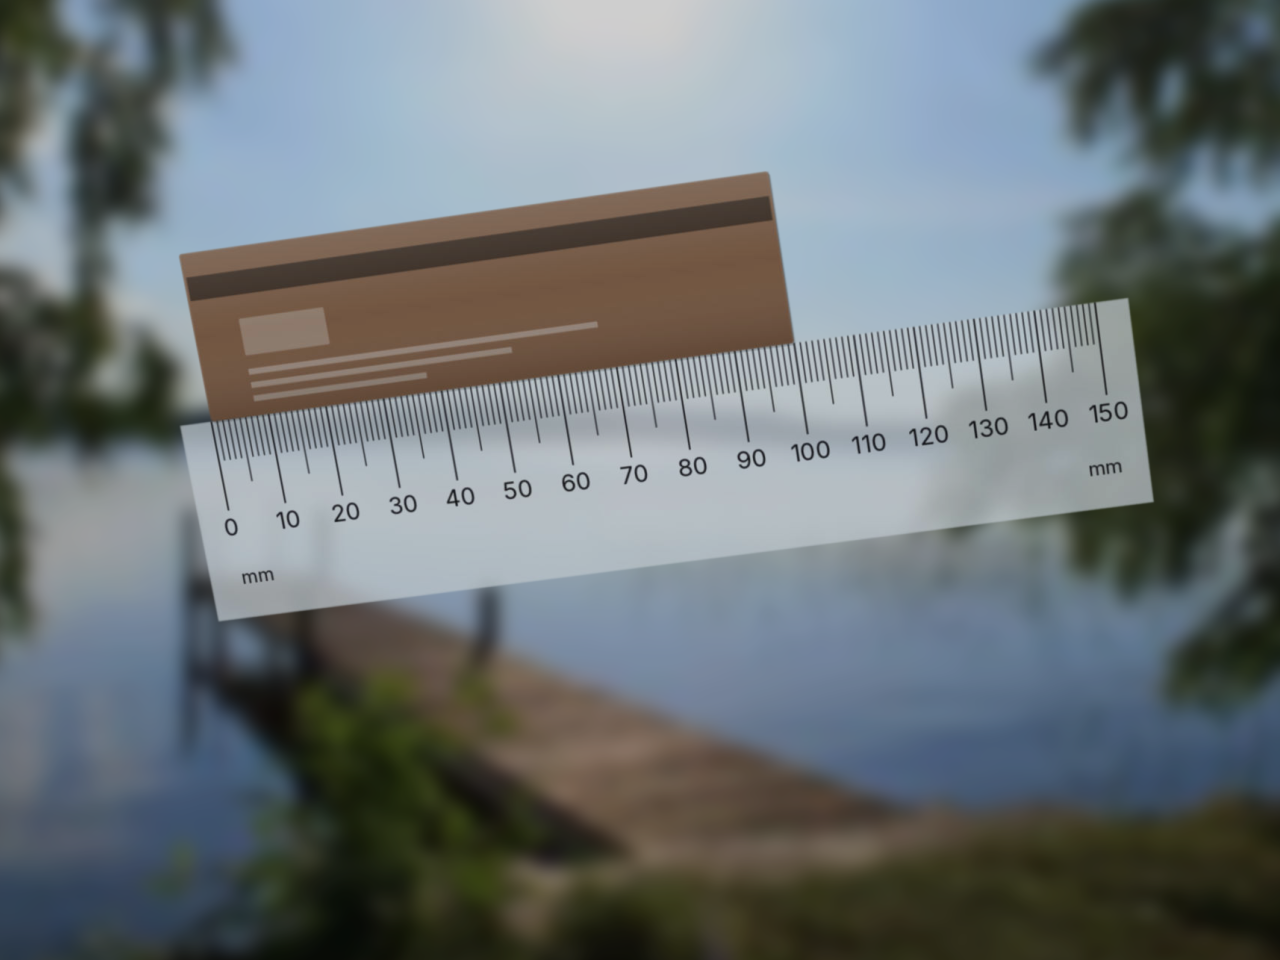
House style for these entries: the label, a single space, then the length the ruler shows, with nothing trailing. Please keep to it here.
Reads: 100 mm
